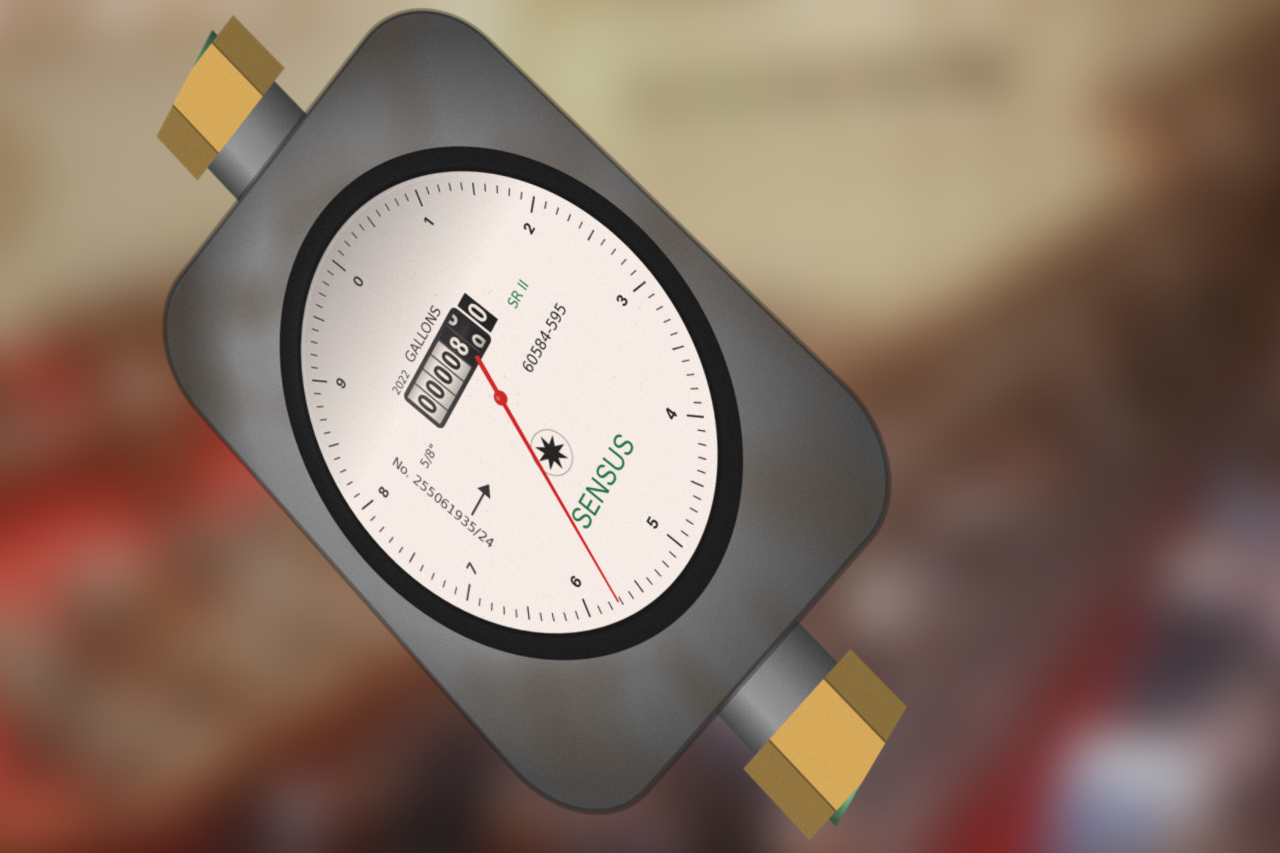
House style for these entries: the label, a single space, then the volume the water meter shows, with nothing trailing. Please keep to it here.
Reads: 885.7 gal
